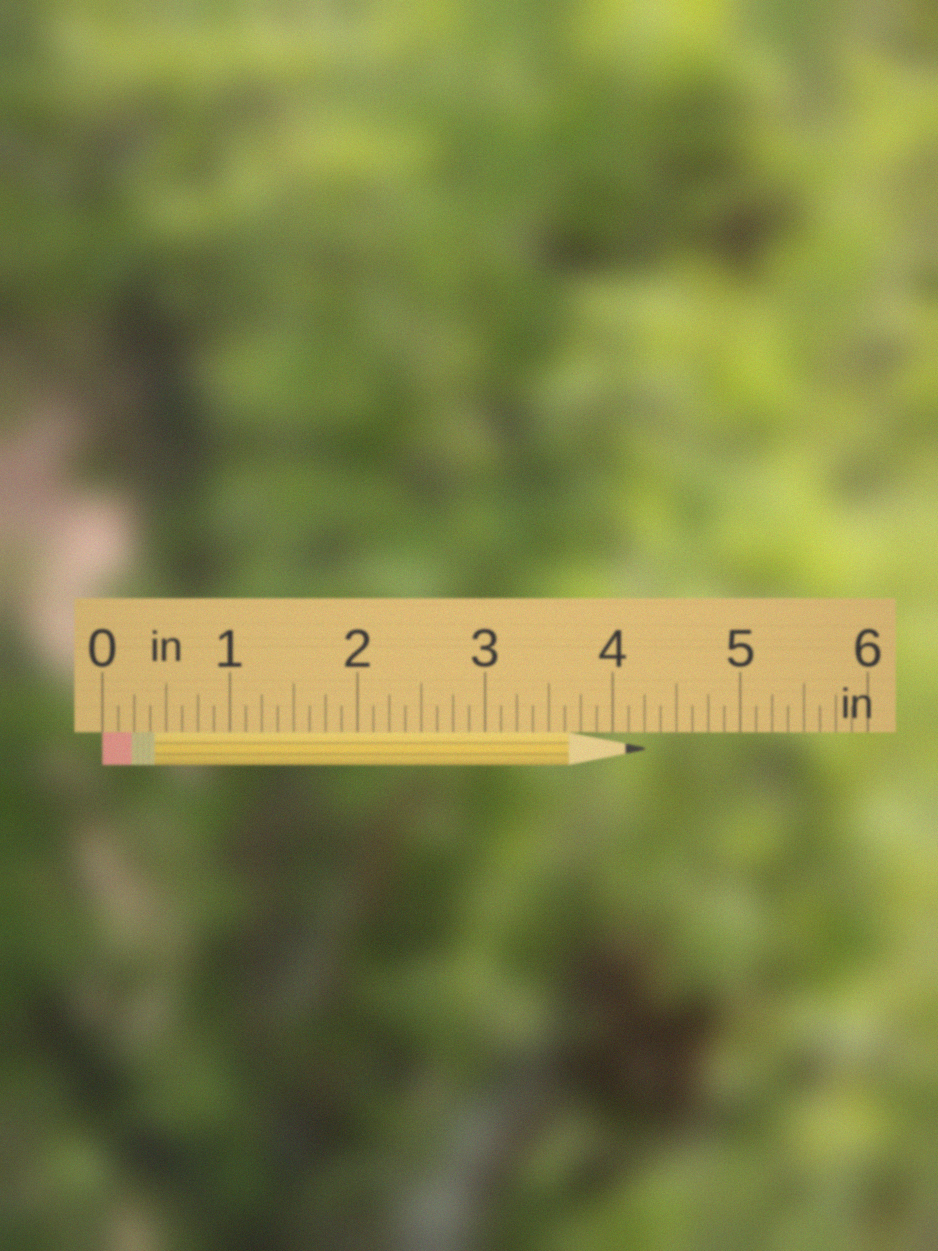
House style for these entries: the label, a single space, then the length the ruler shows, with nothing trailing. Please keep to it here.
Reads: 4.25 in
